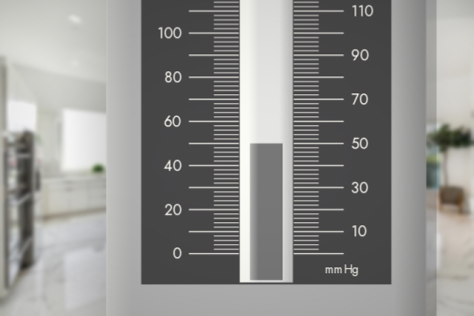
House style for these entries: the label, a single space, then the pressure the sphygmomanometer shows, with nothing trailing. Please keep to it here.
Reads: 50 mmHg
